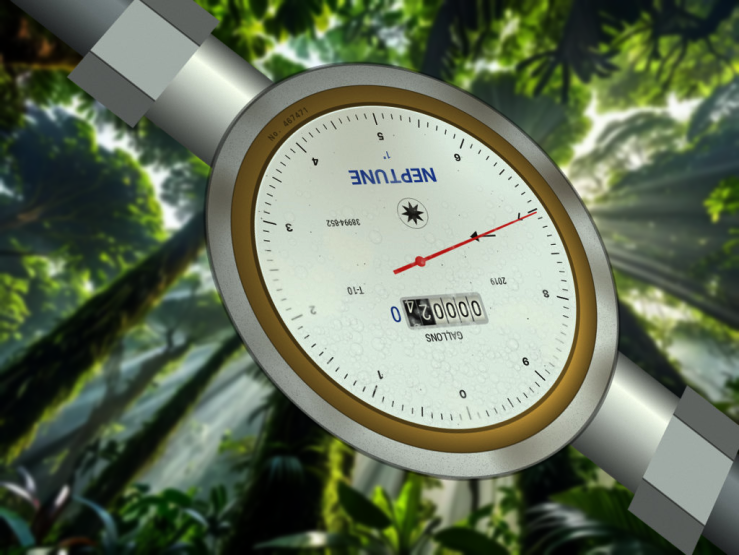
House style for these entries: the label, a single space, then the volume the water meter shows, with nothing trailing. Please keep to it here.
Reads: 237.0 gal
